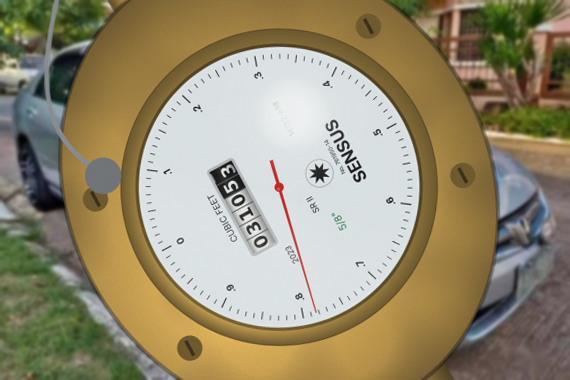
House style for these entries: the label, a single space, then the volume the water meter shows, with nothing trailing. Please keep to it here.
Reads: 31052.78 ft³
